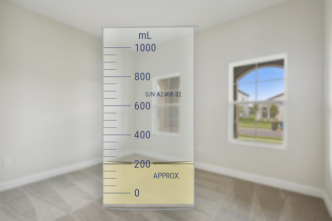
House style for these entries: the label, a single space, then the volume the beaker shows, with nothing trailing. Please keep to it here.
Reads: 200 mL
